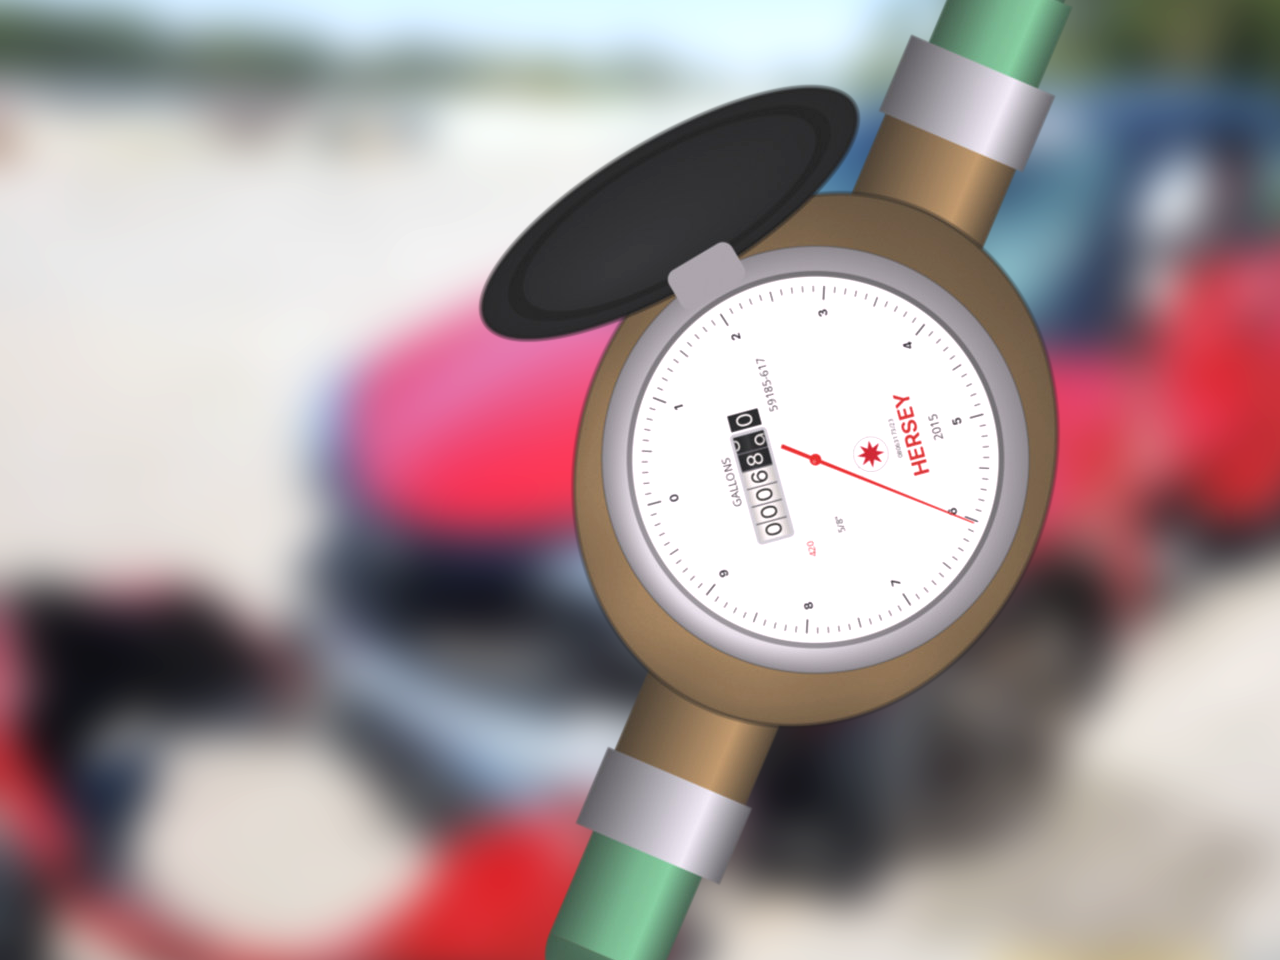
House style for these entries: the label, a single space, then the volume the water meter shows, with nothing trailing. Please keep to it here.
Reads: 6886.0 gal
